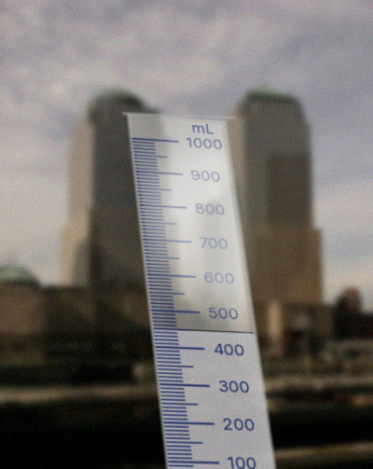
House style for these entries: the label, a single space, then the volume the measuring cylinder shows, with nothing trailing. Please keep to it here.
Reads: 450 mL
